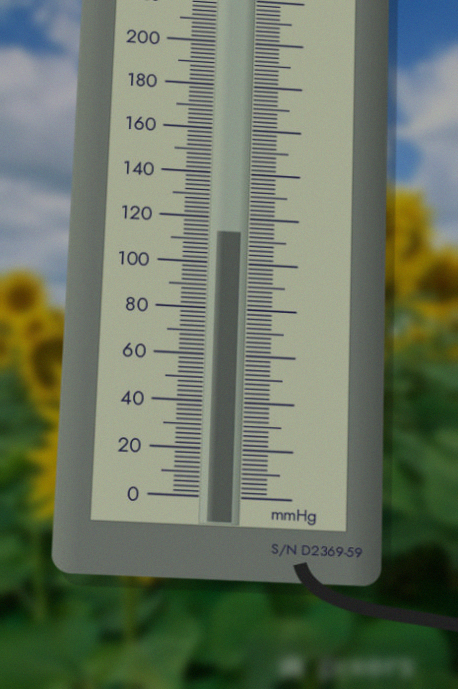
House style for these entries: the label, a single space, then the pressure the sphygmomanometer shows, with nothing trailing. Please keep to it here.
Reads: 114 mmHg
